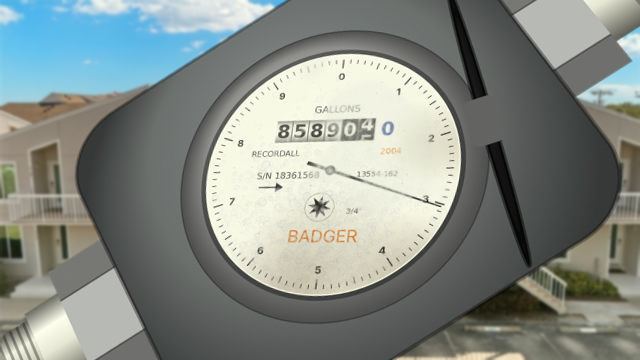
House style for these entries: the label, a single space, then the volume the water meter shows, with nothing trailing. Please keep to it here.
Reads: 8589043.0 gal
